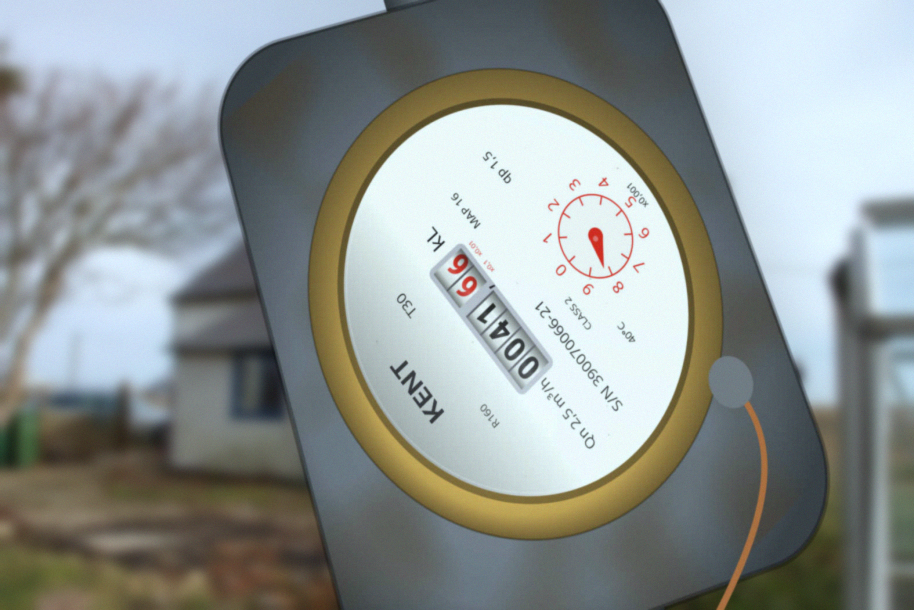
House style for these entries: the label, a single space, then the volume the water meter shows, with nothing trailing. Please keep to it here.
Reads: 41.658 kL
